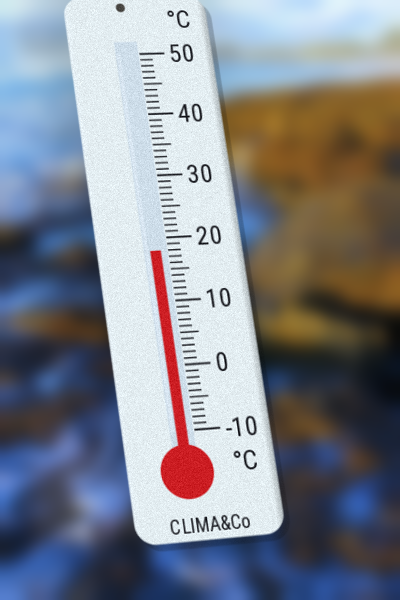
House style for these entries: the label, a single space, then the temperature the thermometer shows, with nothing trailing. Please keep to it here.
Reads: 18 °C
